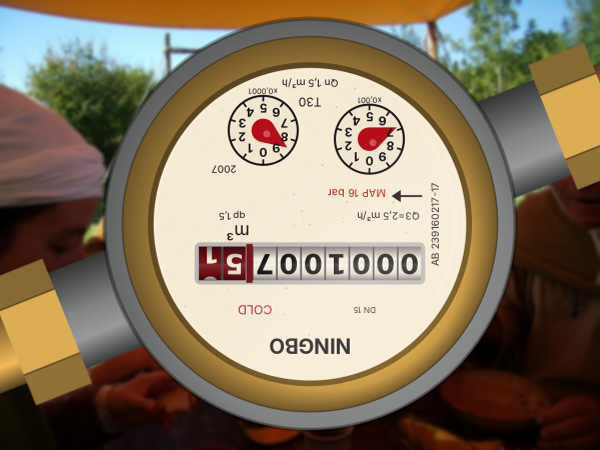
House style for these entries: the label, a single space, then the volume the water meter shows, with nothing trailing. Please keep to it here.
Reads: 1007.5068 m³
